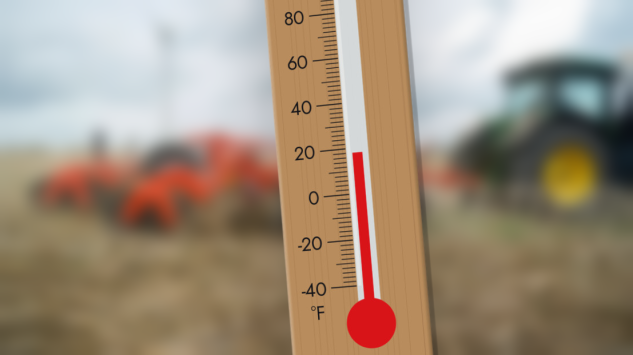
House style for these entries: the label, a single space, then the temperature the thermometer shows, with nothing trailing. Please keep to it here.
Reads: 18 °F
